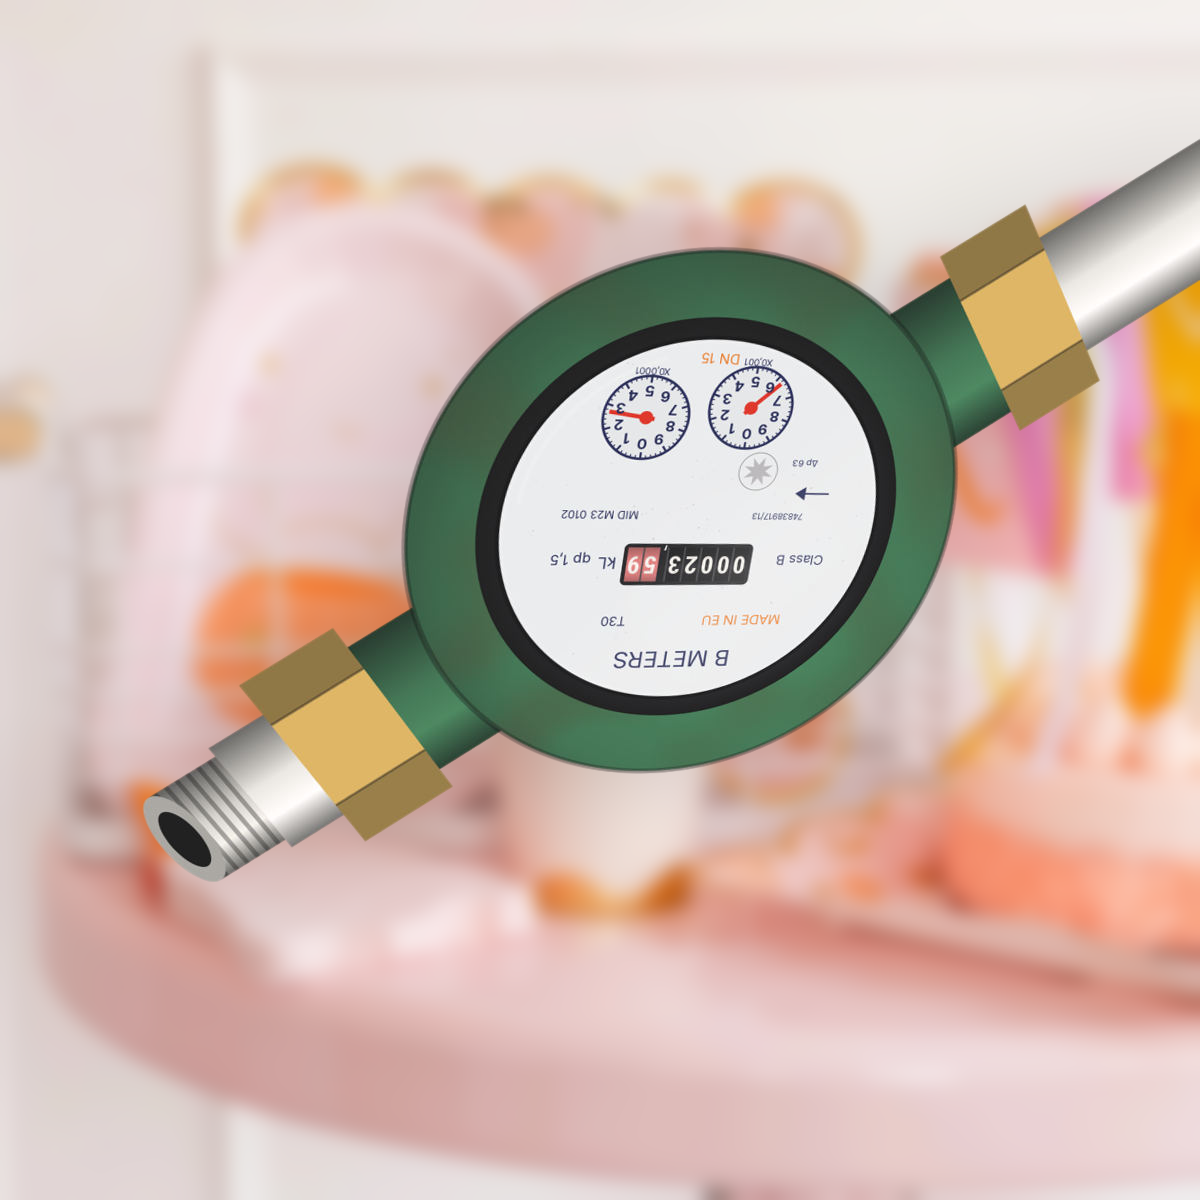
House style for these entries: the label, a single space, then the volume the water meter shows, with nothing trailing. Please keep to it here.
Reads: 23.5962 kL
